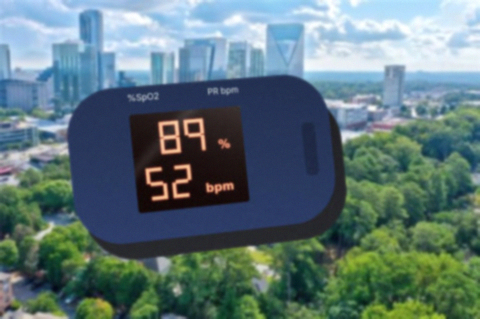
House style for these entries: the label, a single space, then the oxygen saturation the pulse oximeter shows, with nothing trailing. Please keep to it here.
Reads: 89 %
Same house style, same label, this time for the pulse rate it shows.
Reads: 52 bpm
